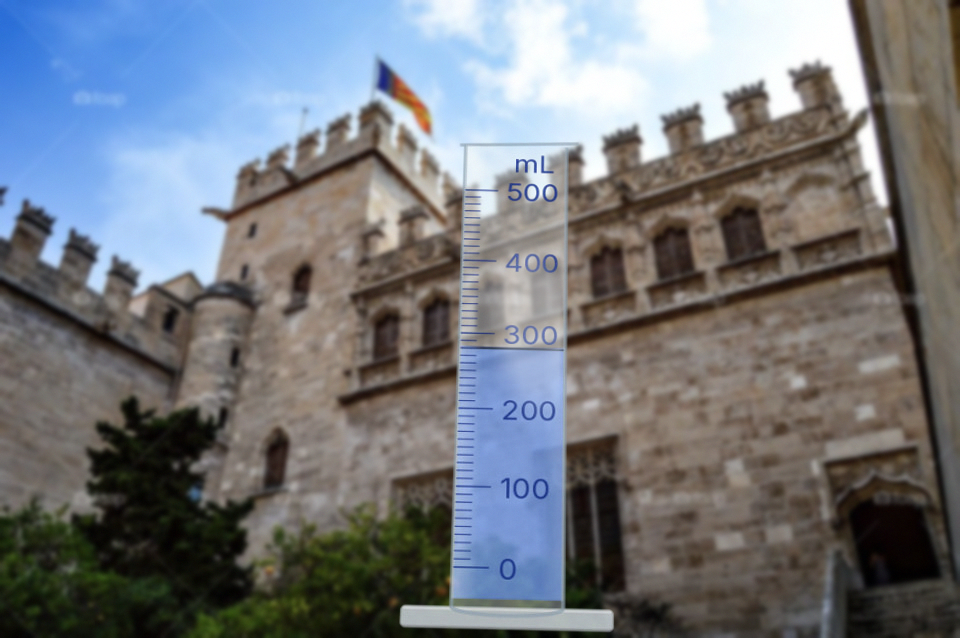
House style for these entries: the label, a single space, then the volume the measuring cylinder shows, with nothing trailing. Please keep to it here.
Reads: 280 mL
